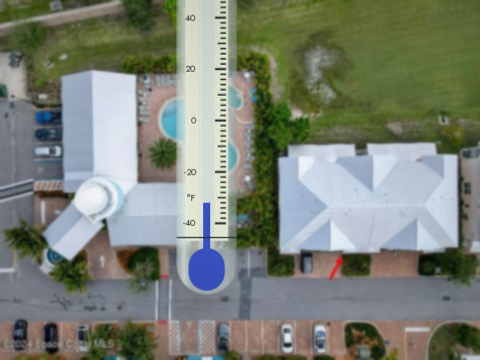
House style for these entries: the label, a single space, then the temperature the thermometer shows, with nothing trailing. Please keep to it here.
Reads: -32 °F
